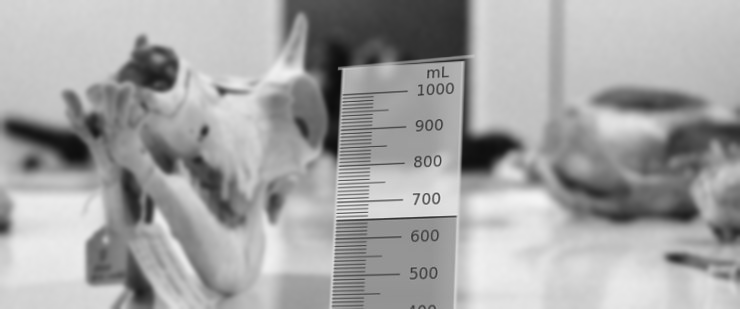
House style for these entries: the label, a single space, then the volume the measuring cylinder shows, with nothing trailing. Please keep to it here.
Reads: 650 mL
